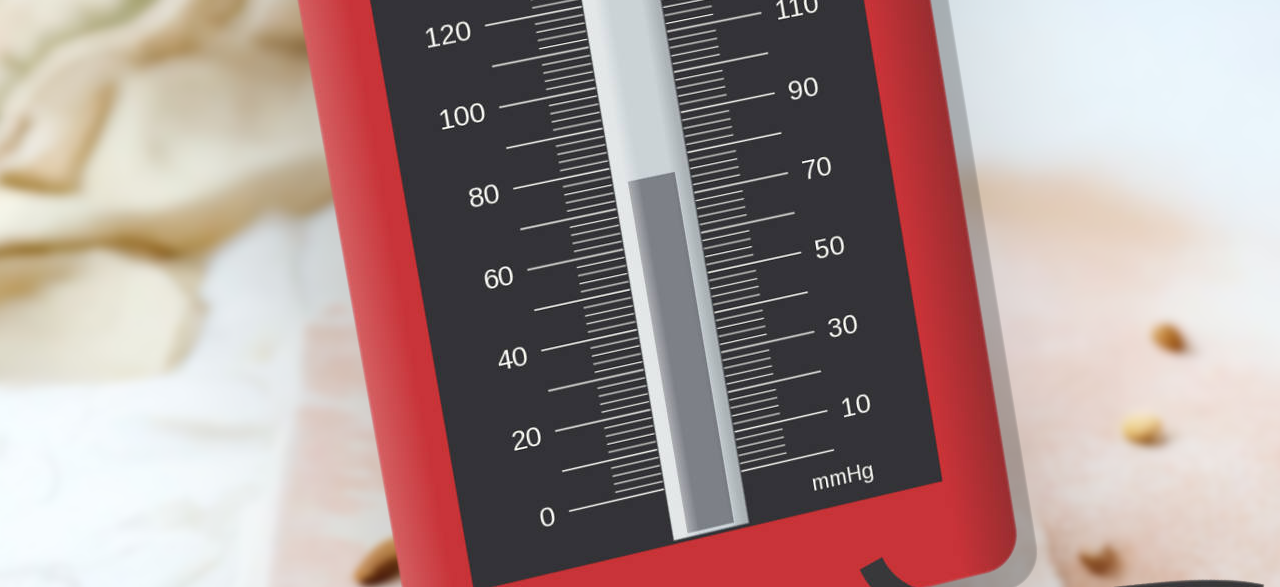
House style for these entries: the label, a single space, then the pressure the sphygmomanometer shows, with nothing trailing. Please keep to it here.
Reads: 76 mmHg
